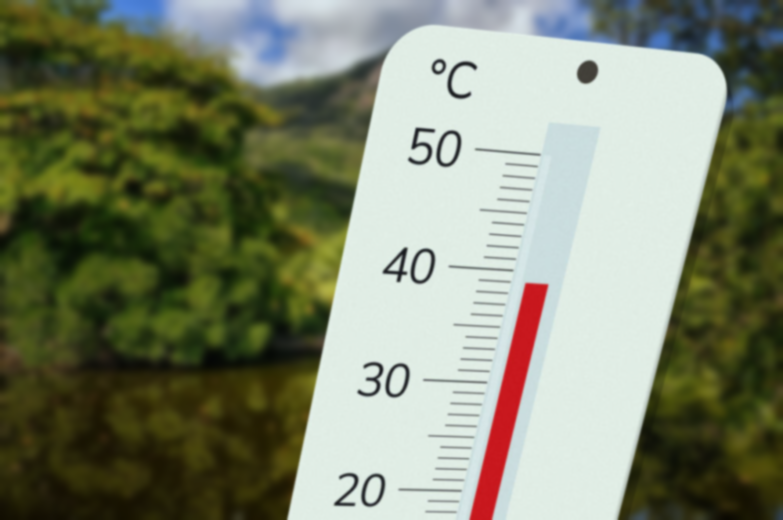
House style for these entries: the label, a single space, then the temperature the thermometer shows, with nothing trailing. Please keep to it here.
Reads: 39 °C
